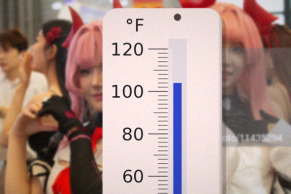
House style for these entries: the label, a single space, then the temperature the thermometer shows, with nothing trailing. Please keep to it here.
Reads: 104 °F
